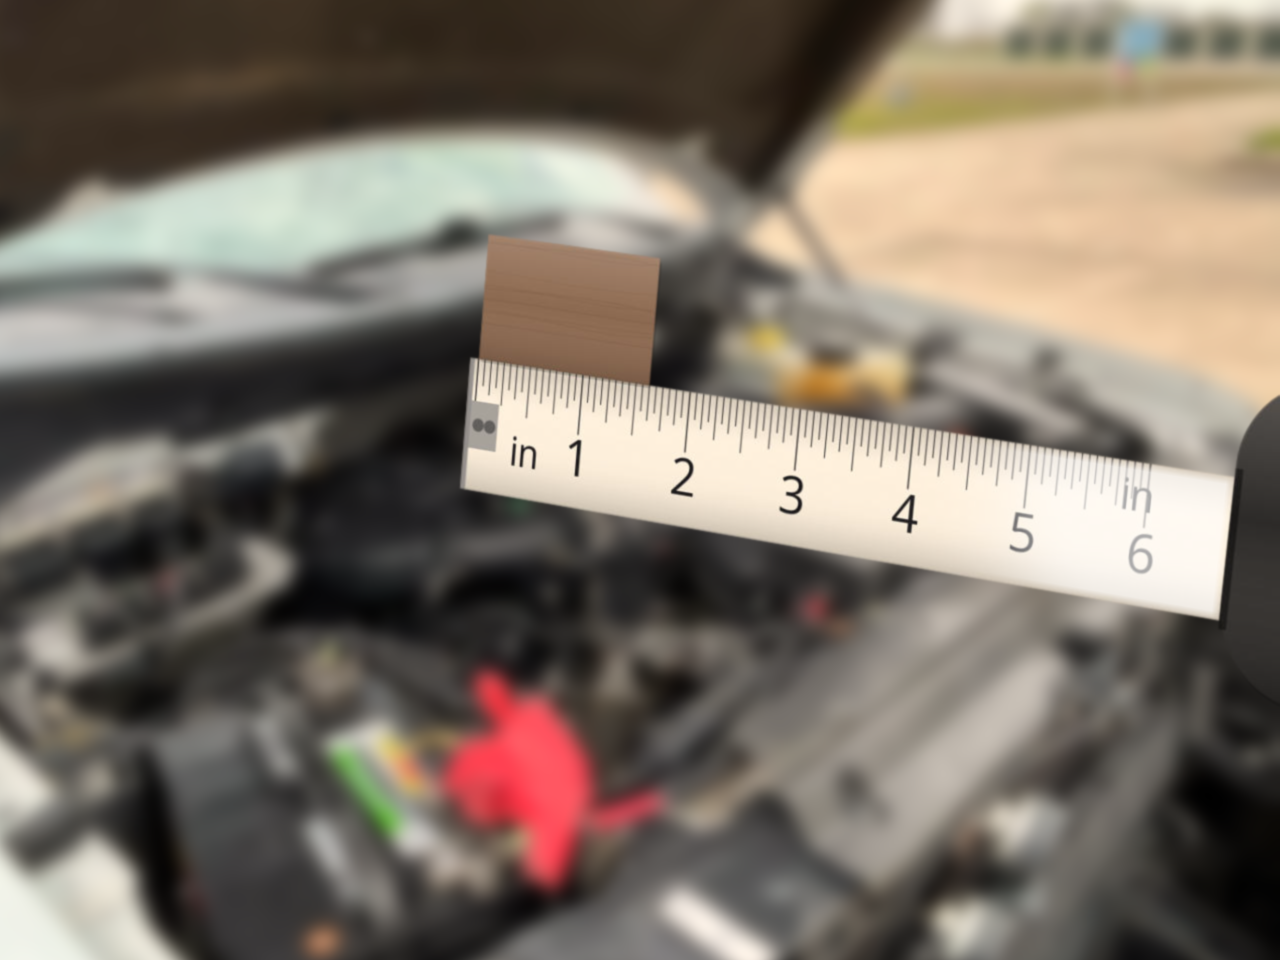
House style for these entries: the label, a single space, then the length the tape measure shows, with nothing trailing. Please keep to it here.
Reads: 1.625 in
